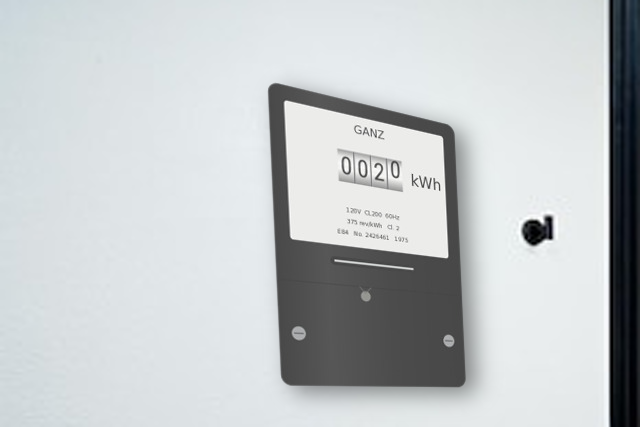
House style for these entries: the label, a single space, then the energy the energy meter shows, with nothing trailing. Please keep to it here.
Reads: 20 kWh
